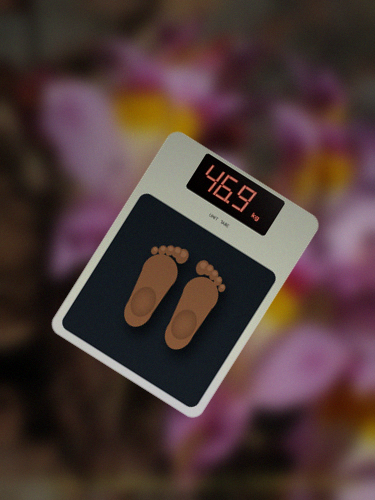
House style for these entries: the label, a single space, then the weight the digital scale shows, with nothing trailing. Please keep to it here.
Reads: 46.9 kg
